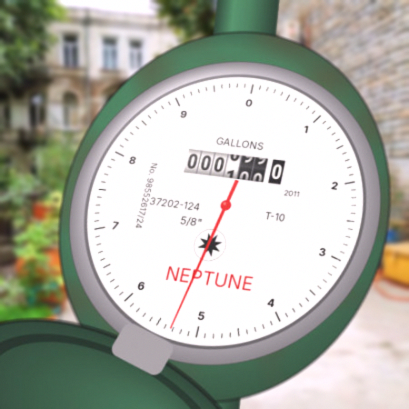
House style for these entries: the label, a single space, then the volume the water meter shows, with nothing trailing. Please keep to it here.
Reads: 995.3 gal
